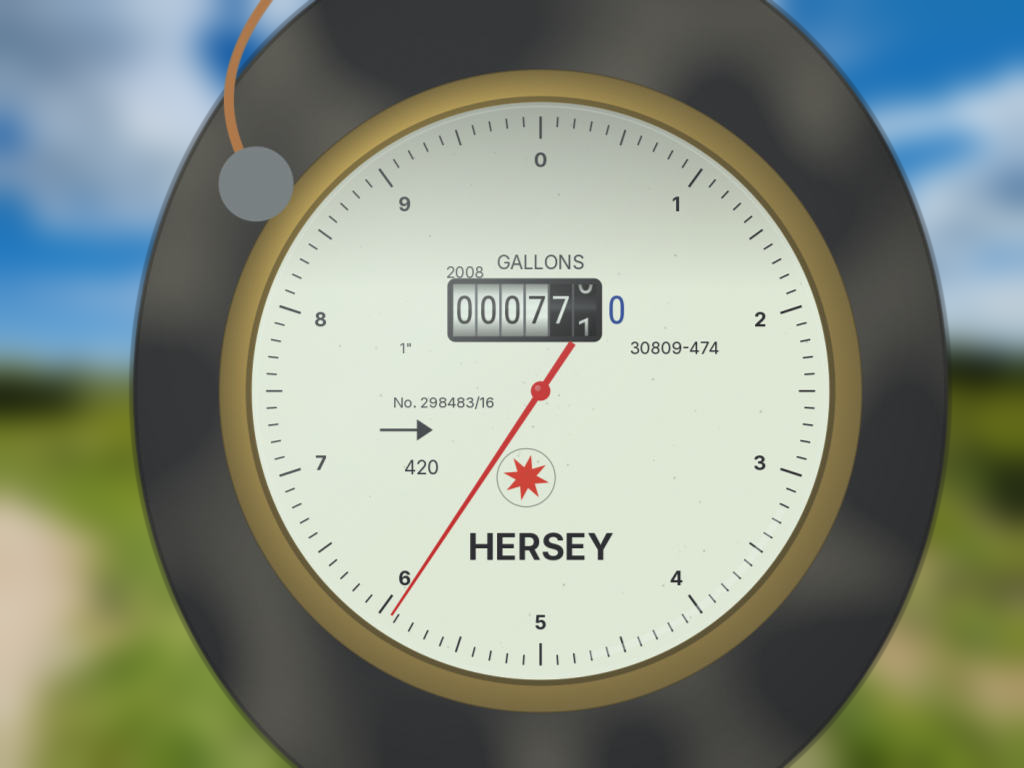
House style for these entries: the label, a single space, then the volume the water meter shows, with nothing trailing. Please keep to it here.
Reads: 7705.9 gal
